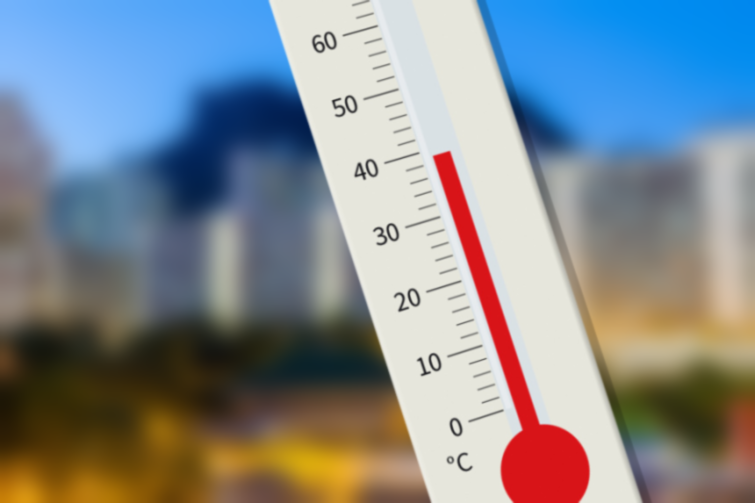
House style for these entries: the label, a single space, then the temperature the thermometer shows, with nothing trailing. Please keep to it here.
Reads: 39 °C
